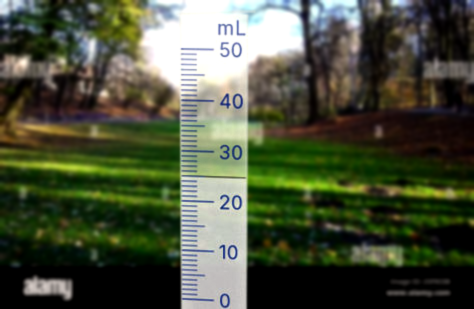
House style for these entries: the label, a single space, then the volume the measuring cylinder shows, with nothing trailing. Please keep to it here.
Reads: 25 mL
